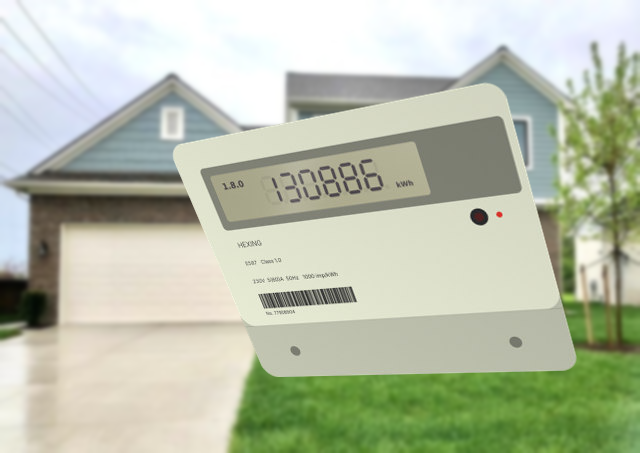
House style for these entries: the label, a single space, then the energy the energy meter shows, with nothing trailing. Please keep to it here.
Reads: 130886 kWh
